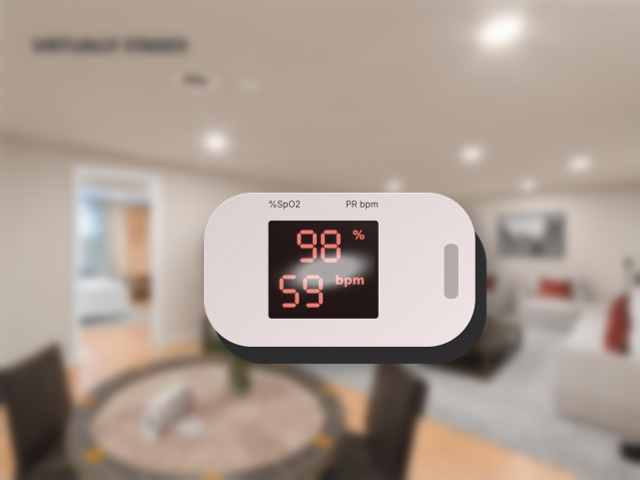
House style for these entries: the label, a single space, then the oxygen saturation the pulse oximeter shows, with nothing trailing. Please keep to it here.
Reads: 98 %
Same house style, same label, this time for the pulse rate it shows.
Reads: 59 bpm
